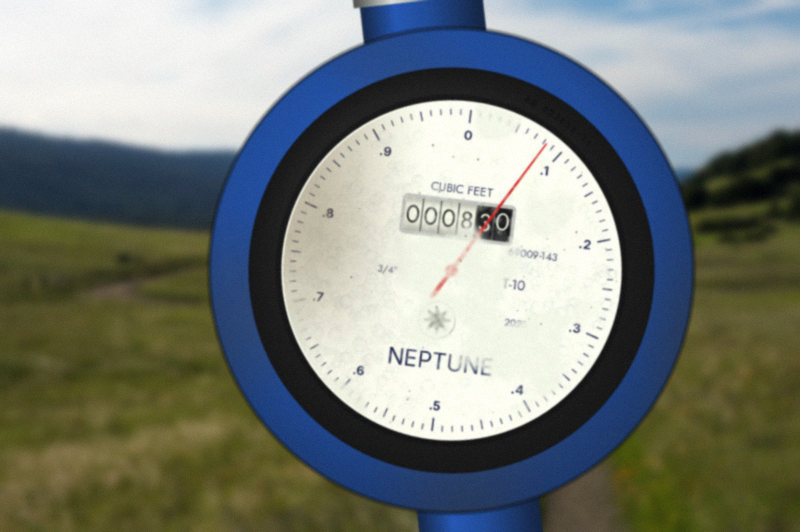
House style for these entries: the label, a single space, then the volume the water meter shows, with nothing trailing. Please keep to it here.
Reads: 830.08 ft³
